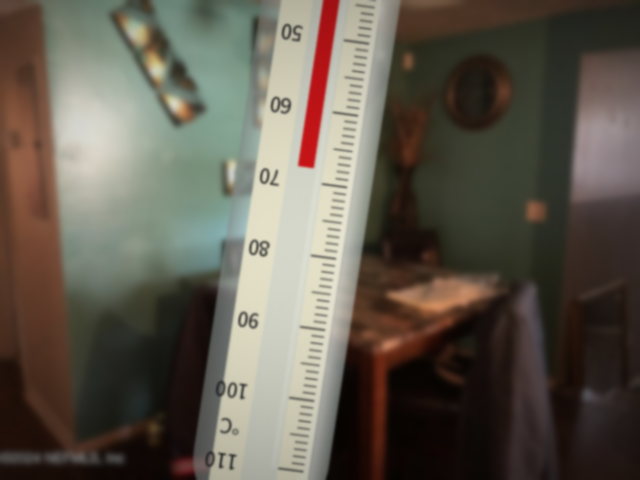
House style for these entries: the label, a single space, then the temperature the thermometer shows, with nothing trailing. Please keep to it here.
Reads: 68 °C
